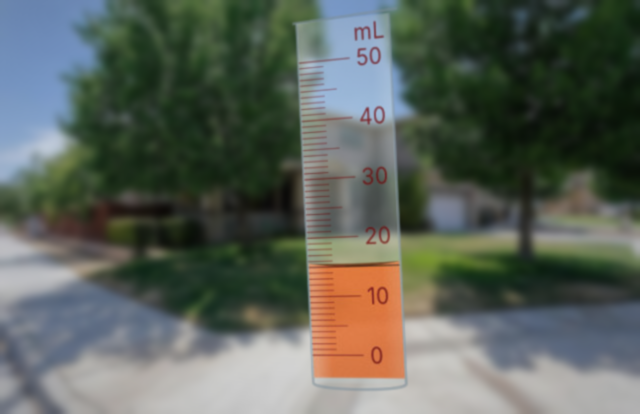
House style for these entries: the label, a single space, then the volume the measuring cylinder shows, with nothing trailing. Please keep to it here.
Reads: 15 mL
